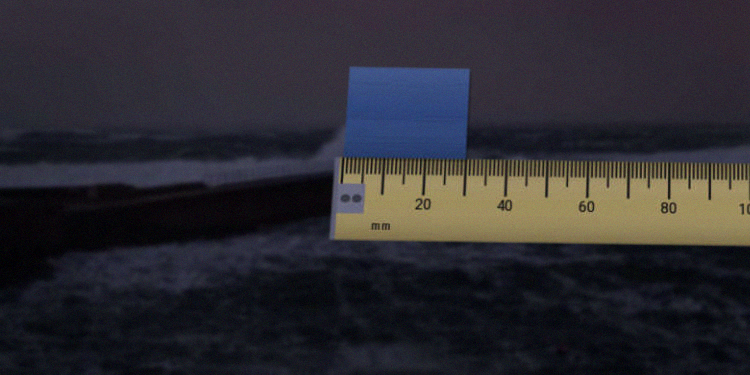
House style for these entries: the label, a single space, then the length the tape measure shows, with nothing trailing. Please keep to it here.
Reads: 30 mm
